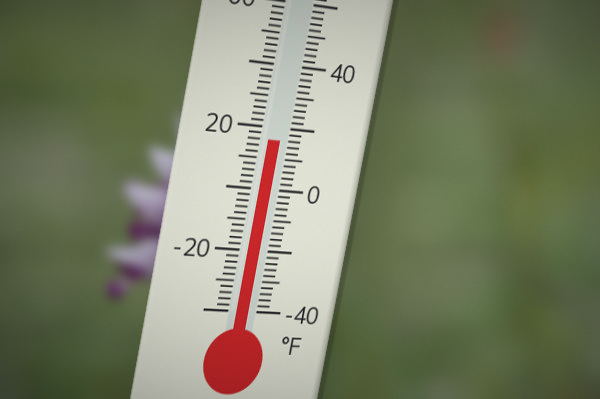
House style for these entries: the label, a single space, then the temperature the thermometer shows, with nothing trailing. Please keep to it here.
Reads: 16 °F
